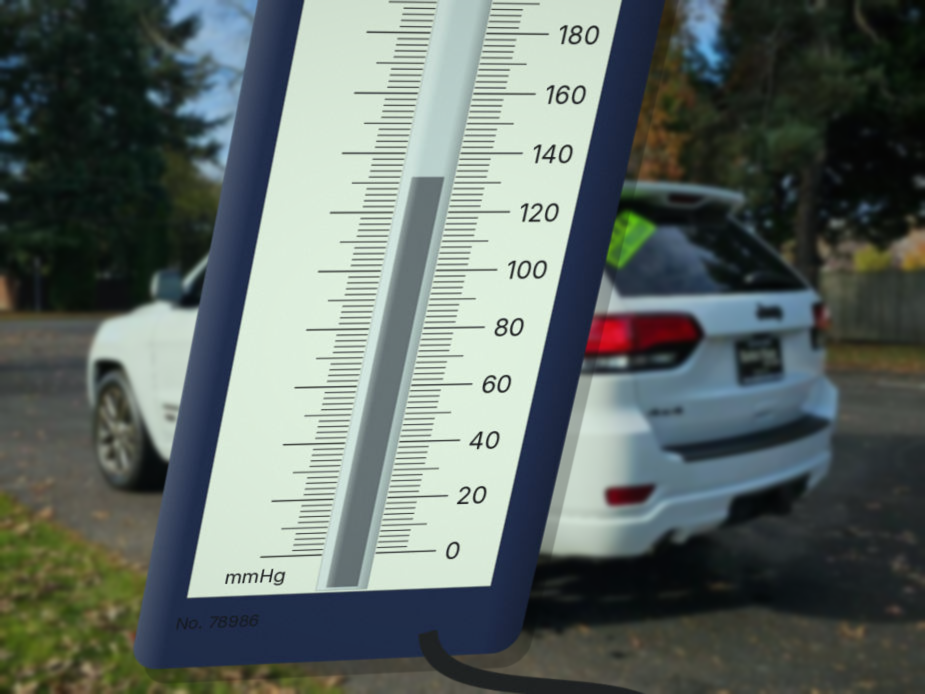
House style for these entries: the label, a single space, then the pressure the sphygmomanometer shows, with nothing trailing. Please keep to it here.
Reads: 132 mmHg
